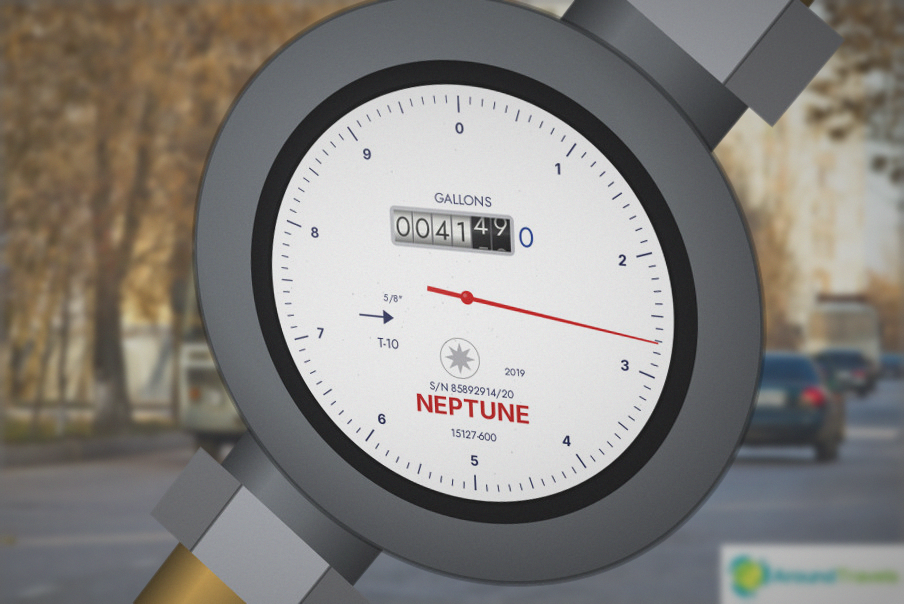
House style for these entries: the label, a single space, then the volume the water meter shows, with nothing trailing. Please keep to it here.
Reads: 41492.7 gal
